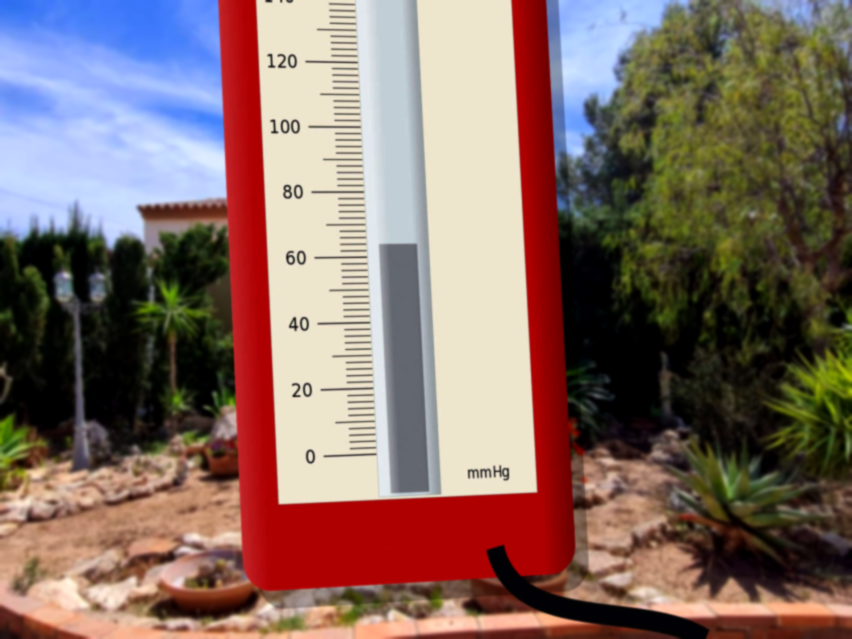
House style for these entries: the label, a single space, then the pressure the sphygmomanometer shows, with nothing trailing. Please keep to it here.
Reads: 64 mmHg
